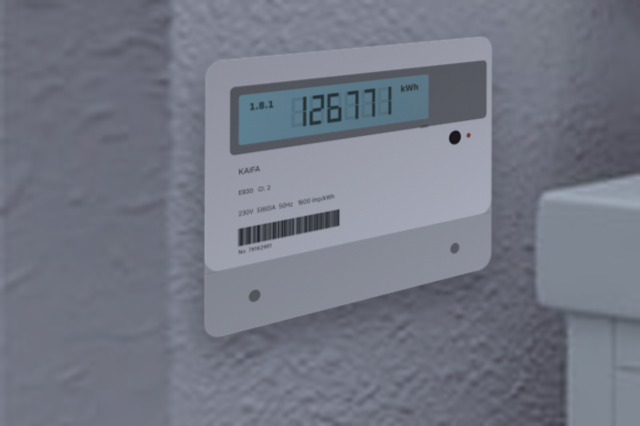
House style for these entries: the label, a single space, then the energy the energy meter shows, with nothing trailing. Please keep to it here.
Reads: 126771 kWh
